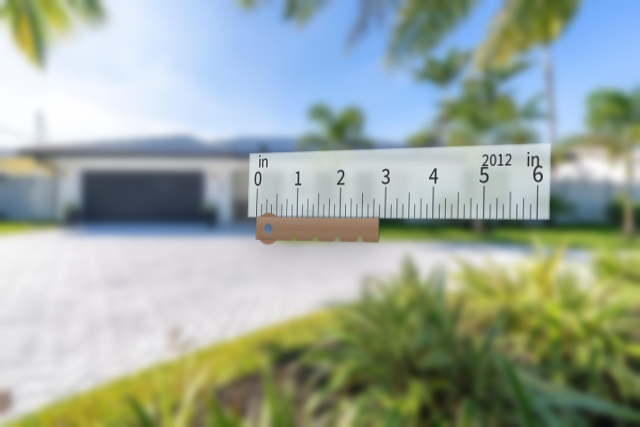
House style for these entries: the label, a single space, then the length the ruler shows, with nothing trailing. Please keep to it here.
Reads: 2.875 in
